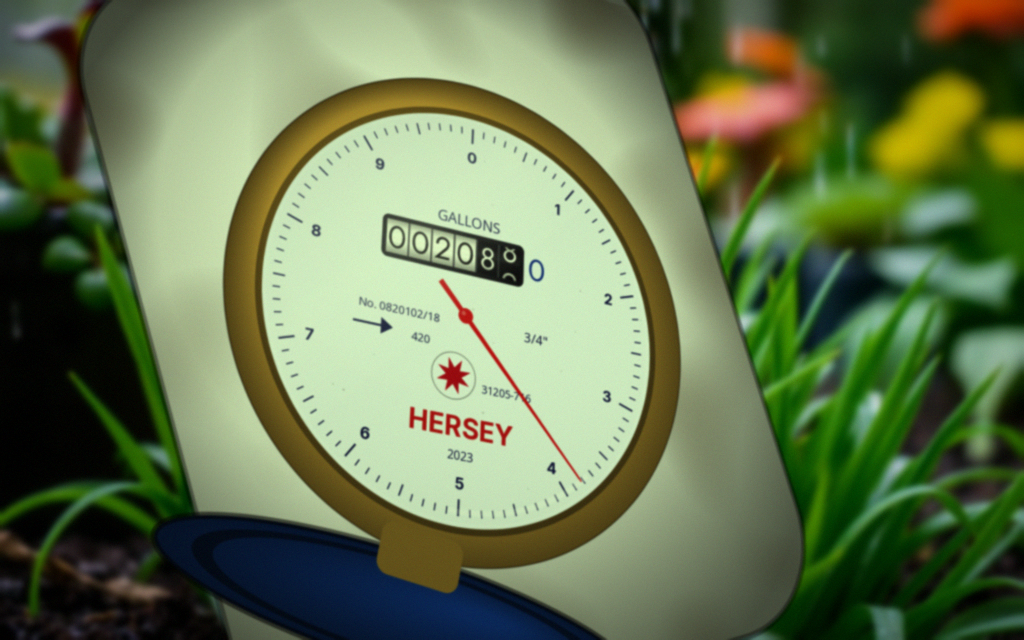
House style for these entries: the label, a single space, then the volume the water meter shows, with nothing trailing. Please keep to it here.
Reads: 20883.8 gal
